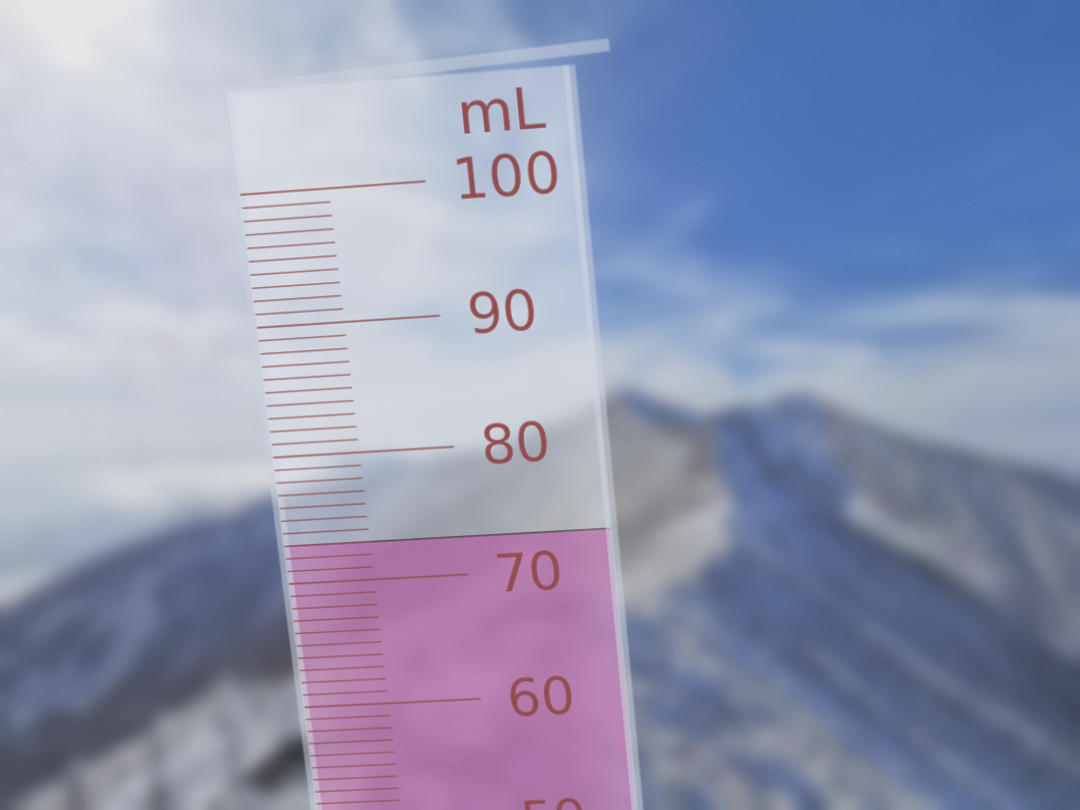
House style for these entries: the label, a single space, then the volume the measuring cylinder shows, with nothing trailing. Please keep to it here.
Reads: 73 mL
